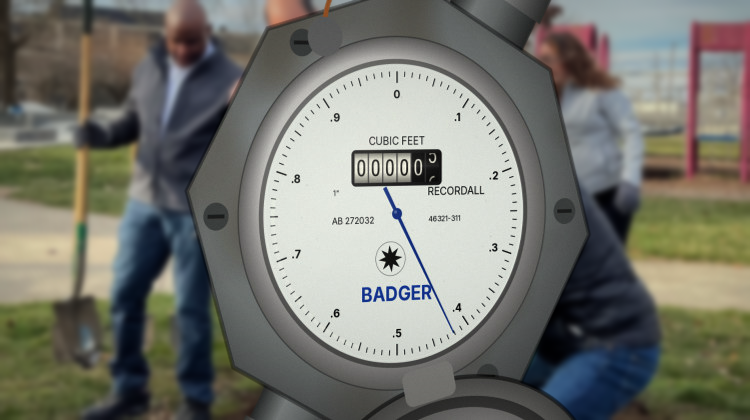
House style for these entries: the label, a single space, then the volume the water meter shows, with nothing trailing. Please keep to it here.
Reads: 5.42 ft³
